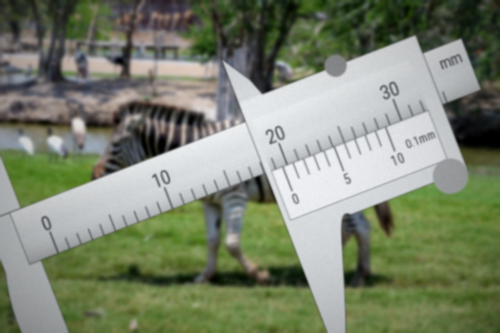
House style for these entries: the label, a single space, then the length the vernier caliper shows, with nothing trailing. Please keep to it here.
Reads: 19.6 mm
